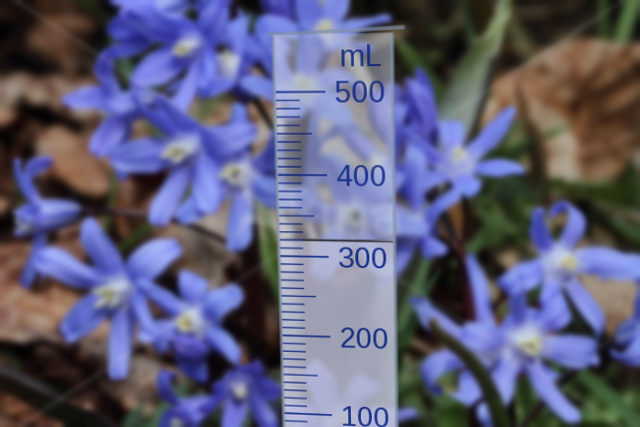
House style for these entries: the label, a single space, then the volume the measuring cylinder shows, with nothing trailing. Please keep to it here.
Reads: 320 mL
